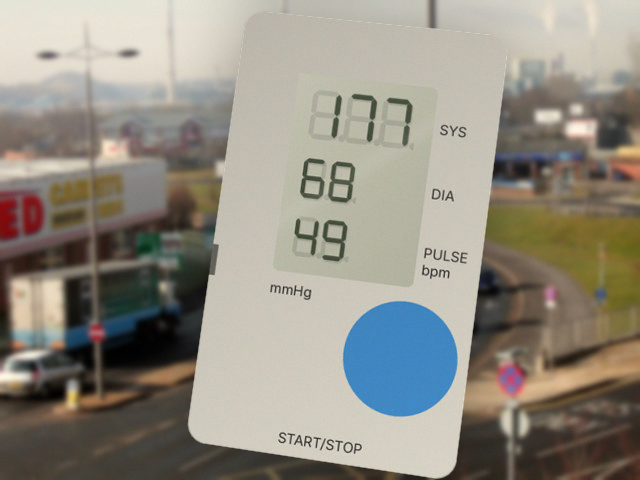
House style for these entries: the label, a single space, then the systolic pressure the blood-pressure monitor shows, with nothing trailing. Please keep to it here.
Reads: 177 mmHg
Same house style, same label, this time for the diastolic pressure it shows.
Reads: 68 mmHg
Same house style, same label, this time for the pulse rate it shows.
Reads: 49 bpm
